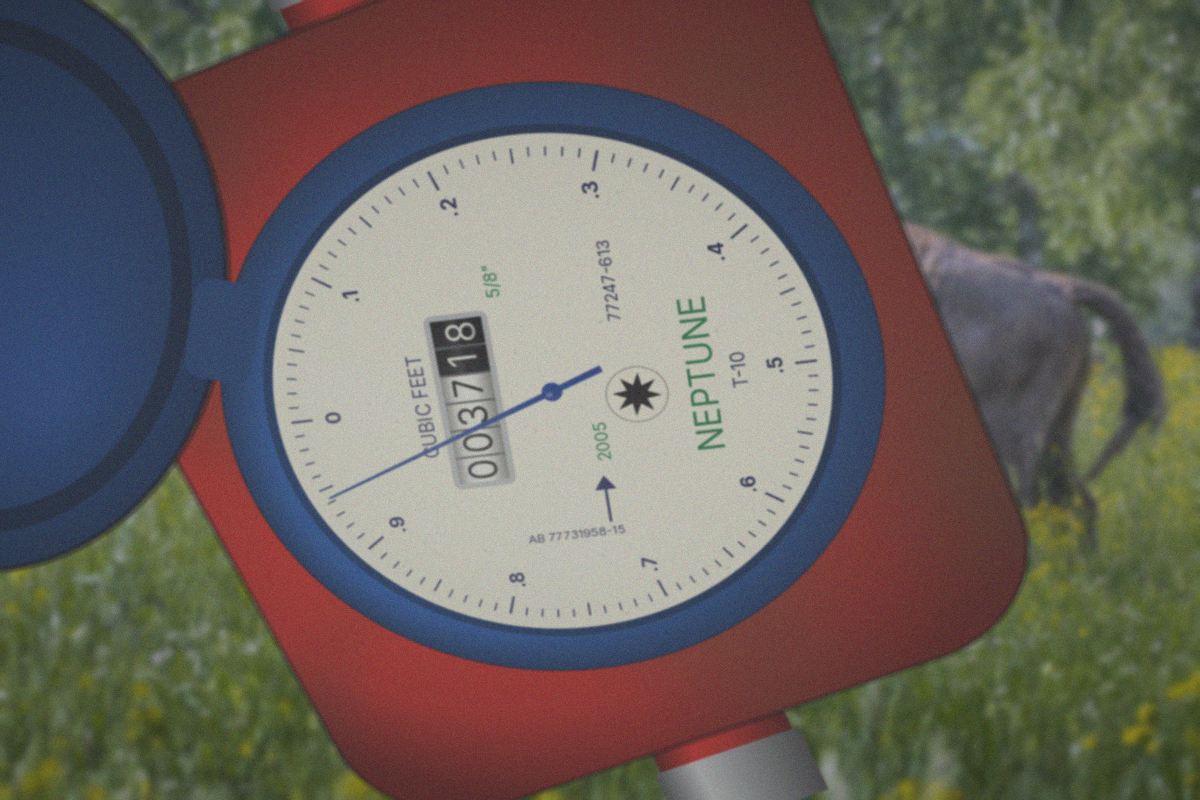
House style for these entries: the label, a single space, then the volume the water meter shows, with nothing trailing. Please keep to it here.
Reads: 3717.94 ft³
